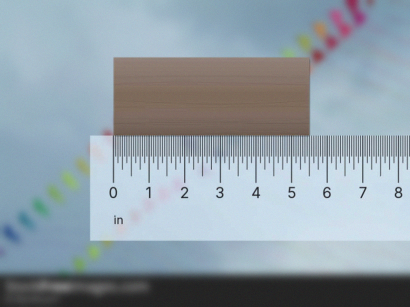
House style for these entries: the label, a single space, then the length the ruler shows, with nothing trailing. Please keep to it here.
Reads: 5.5 in
